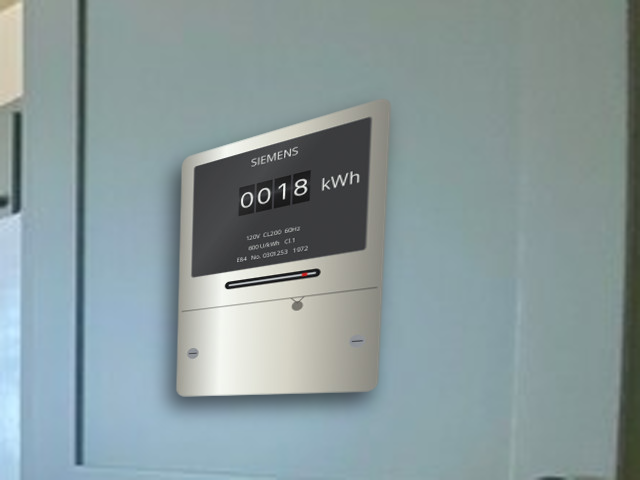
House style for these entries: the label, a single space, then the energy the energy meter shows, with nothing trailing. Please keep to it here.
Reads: 18 kWh
